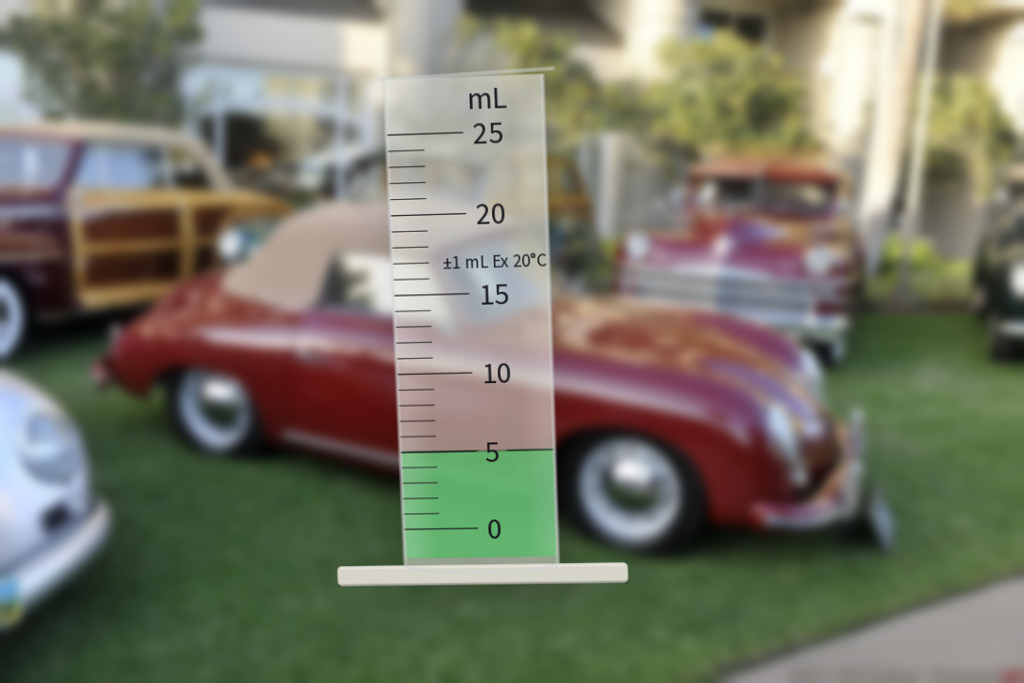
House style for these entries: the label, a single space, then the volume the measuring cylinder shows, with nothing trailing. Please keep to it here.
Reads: 5 mL
